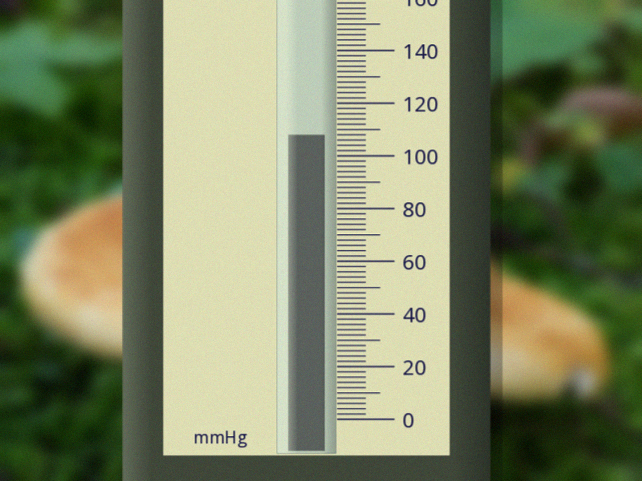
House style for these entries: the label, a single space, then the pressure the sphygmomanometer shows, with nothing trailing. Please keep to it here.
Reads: 108 mmHg
